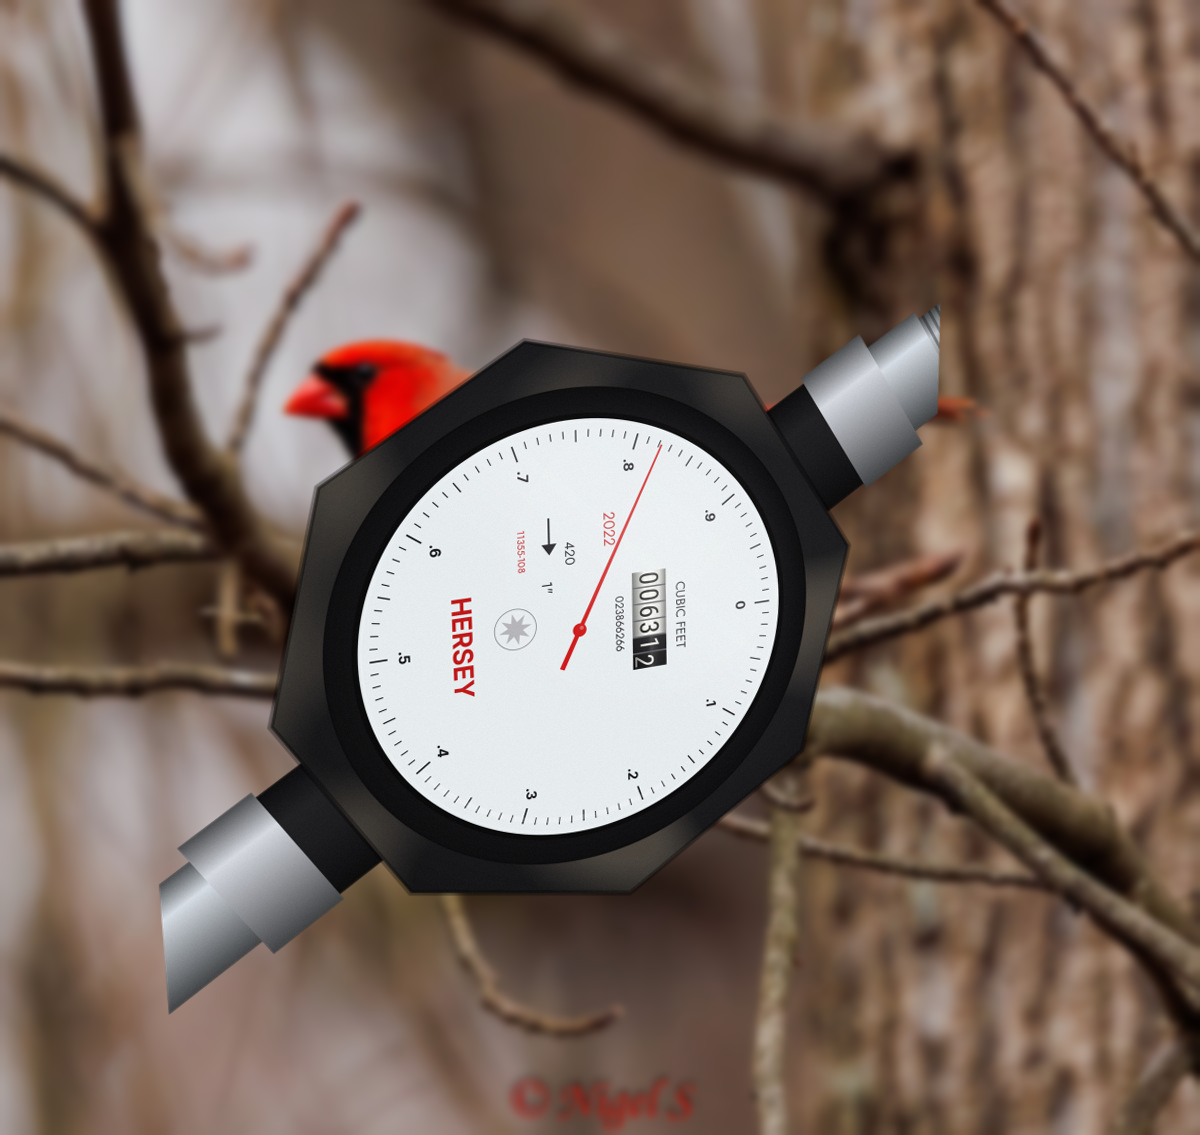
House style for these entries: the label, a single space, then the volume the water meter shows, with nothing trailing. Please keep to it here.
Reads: 6311.82 ft³
